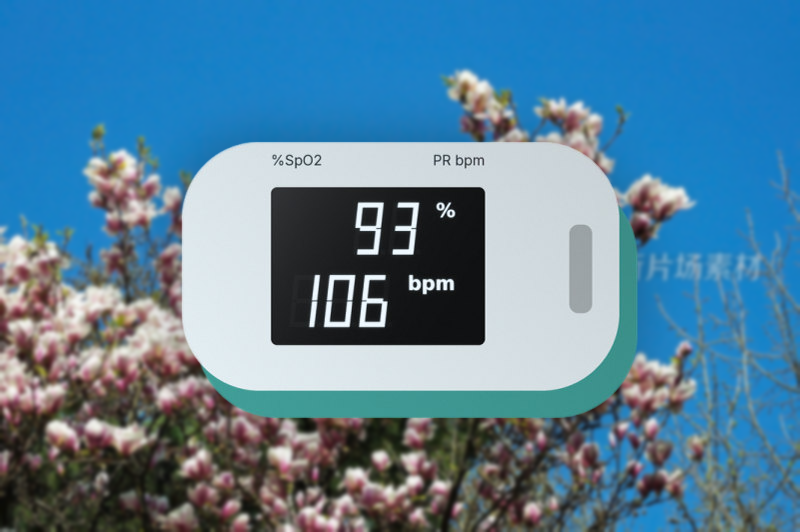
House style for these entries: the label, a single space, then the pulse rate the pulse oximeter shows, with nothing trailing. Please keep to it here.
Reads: 106 bpm
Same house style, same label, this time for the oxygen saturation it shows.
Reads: 93 %
